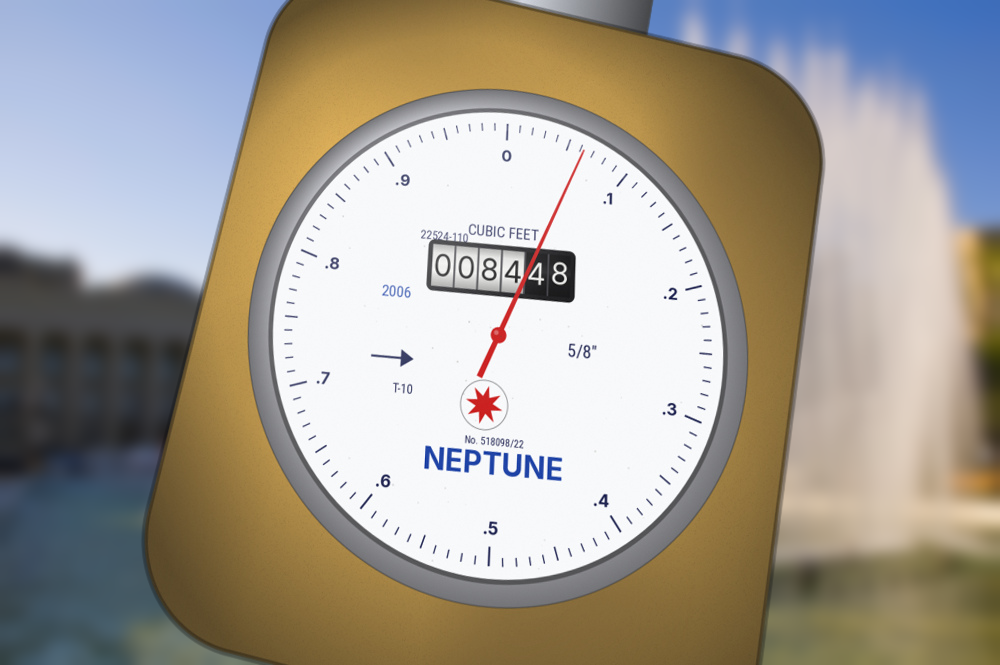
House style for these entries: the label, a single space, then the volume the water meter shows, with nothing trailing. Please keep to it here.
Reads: 8448.06 ft³
